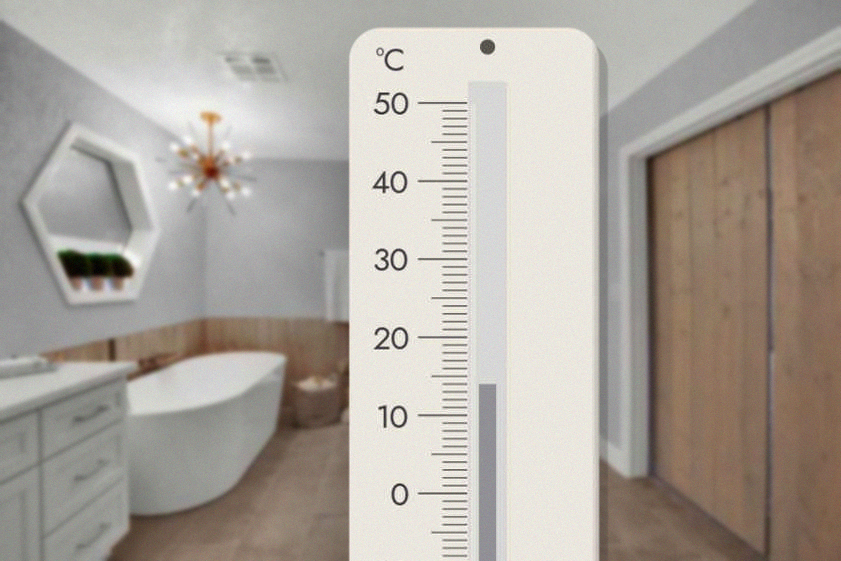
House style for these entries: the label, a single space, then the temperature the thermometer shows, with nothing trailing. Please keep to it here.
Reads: 14 °C
